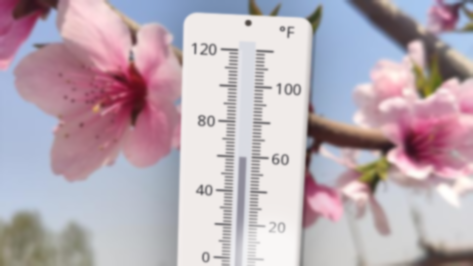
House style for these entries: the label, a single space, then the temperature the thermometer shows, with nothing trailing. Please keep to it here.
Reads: 60 °F
